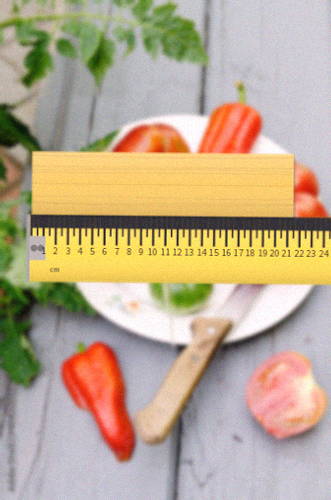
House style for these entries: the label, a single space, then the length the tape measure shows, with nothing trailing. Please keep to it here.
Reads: 21.5 cm
